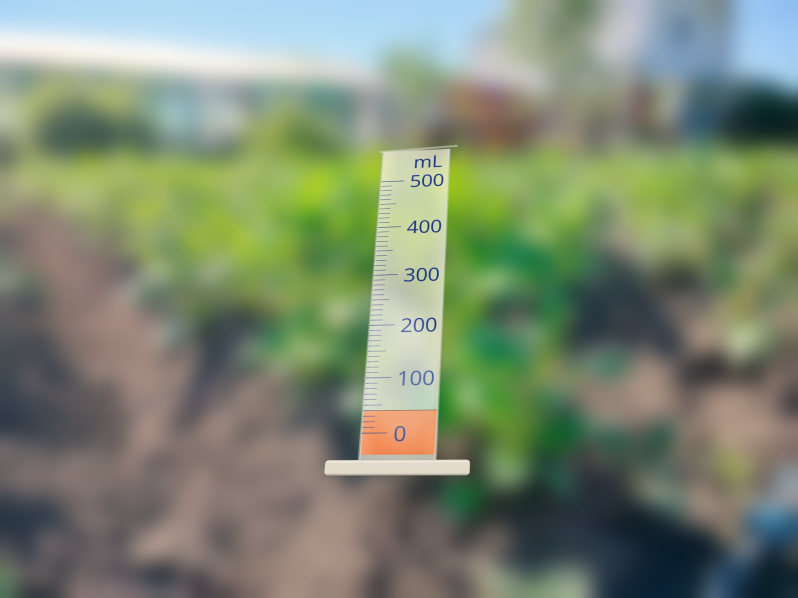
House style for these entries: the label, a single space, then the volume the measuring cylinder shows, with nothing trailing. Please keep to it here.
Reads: 40 mL
